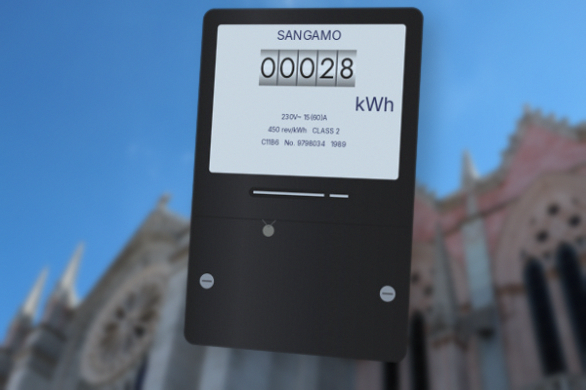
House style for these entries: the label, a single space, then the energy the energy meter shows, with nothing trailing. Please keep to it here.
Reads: 28 kWh
